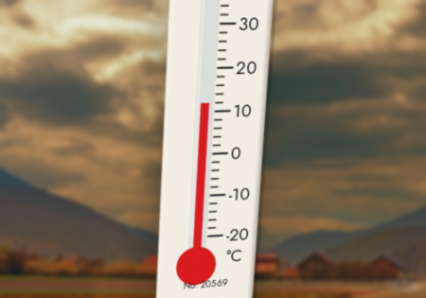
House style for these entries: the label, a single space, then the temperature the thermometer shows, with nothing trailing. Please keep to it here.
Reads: 12 °C
